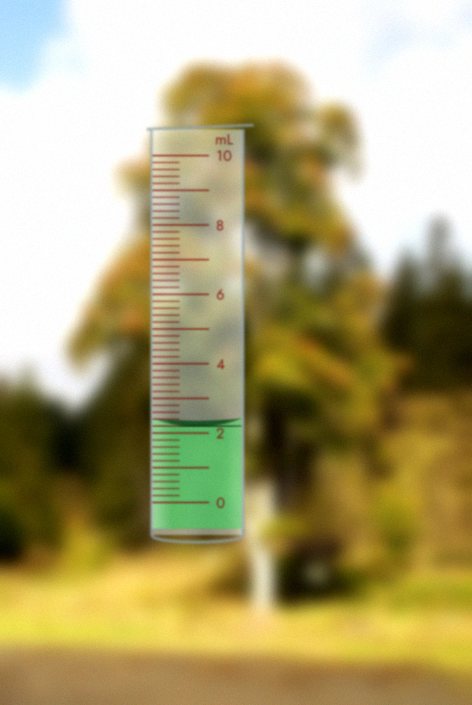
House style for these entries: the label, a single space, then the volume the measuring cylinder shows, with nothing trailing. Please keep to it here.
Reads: 2.2 mL
